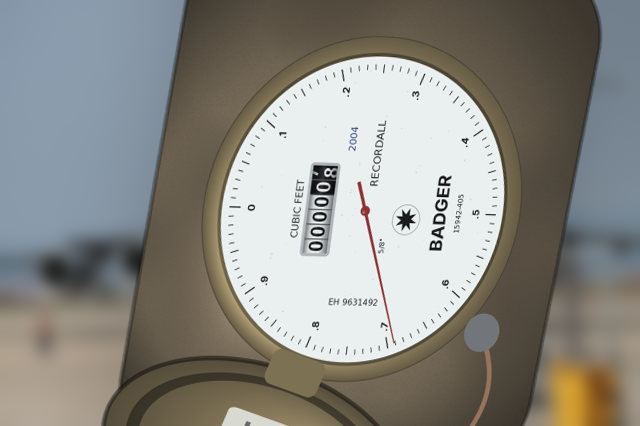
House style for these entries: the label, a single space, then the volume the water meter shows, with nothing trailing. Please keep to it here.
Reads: 7.69 ft³
